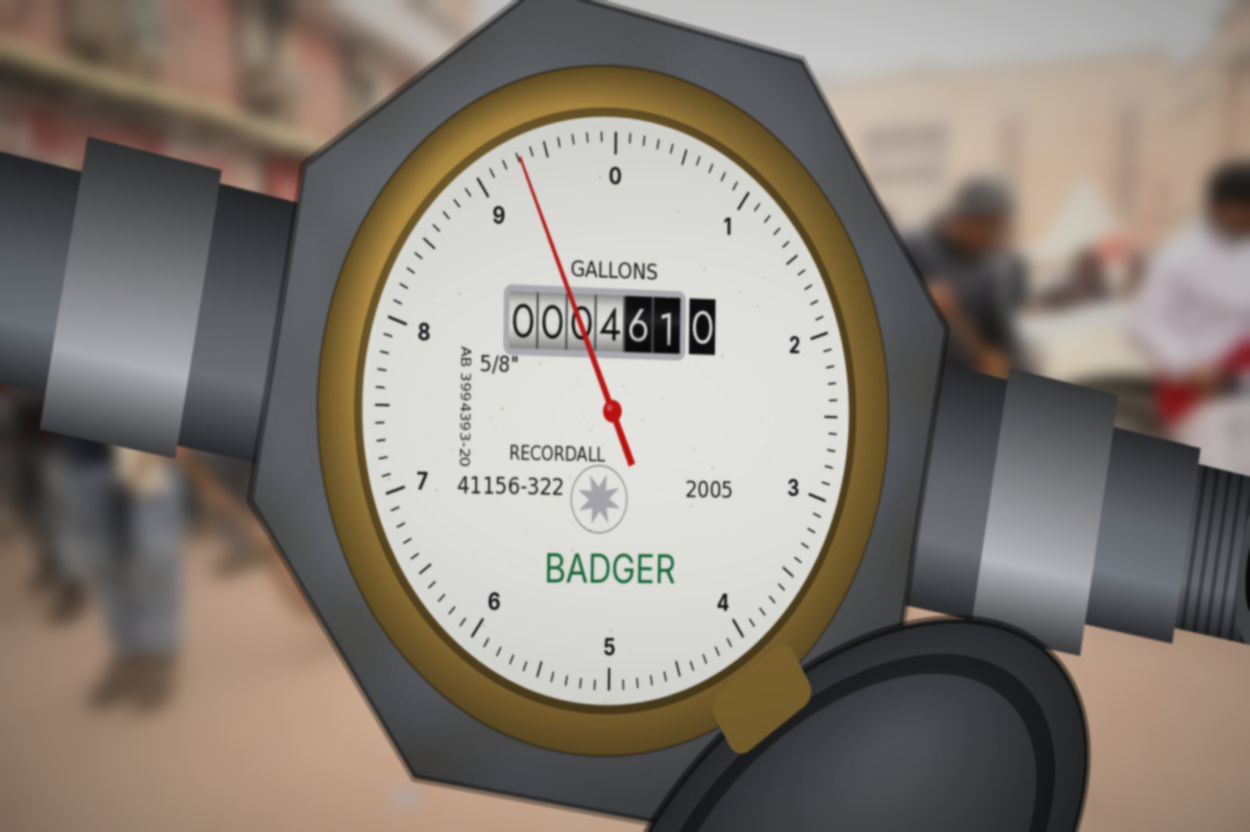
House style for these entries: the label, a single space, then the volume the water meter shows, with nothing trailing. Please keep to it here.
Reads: 4609.3 gal
